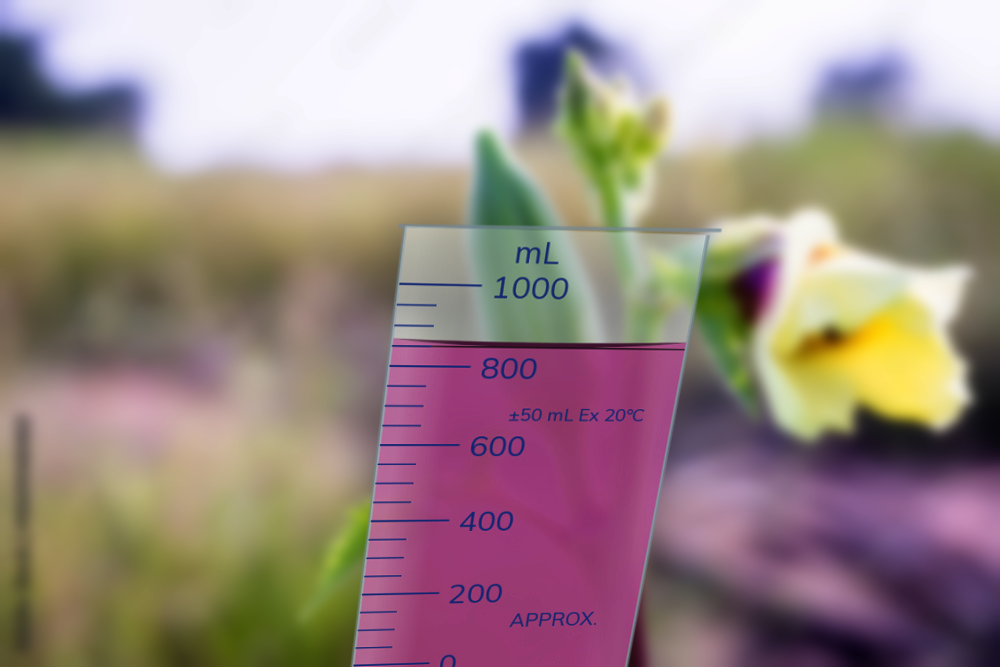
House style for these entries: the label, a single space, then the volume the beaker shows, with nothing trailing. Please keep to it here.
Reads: 850 mL
